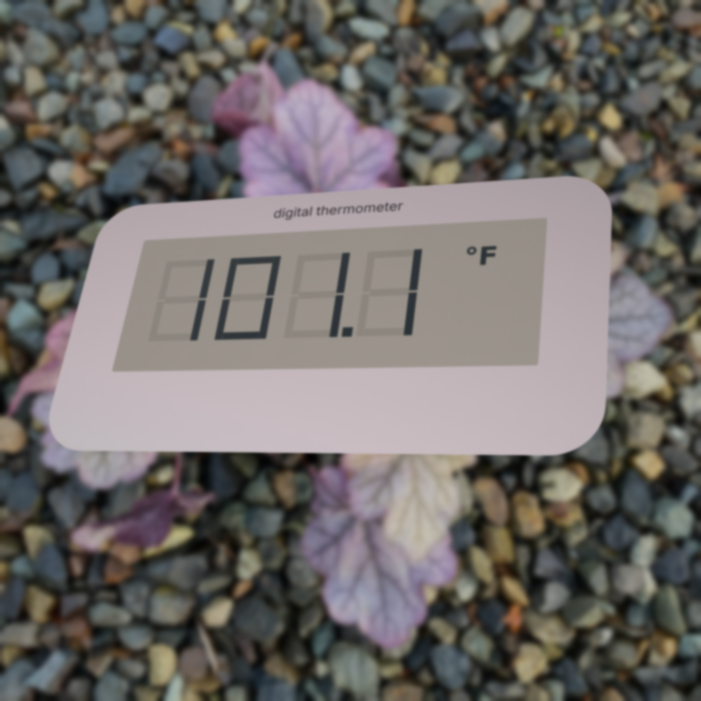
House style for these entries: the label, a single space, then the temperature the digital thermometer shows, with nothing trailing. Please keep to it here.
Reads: 101.1 °F
